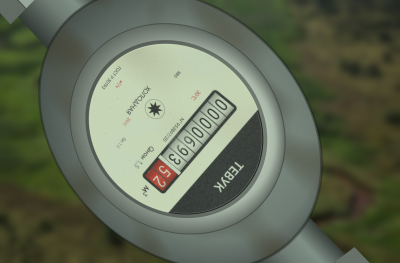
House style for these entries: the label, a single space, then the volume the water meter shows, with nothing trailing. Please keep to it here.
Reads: 693.52 m³
